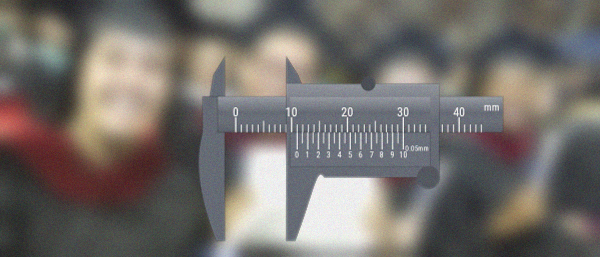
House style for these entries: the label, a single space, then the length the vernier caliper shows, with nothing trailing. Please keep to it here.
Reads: 11.0 mm
